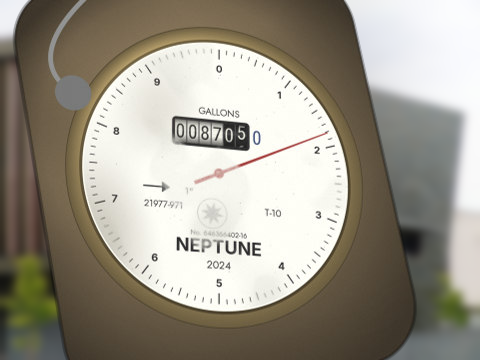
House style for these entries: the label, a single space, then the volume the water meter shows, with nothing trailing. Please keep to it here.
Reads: 87051.8 gal
